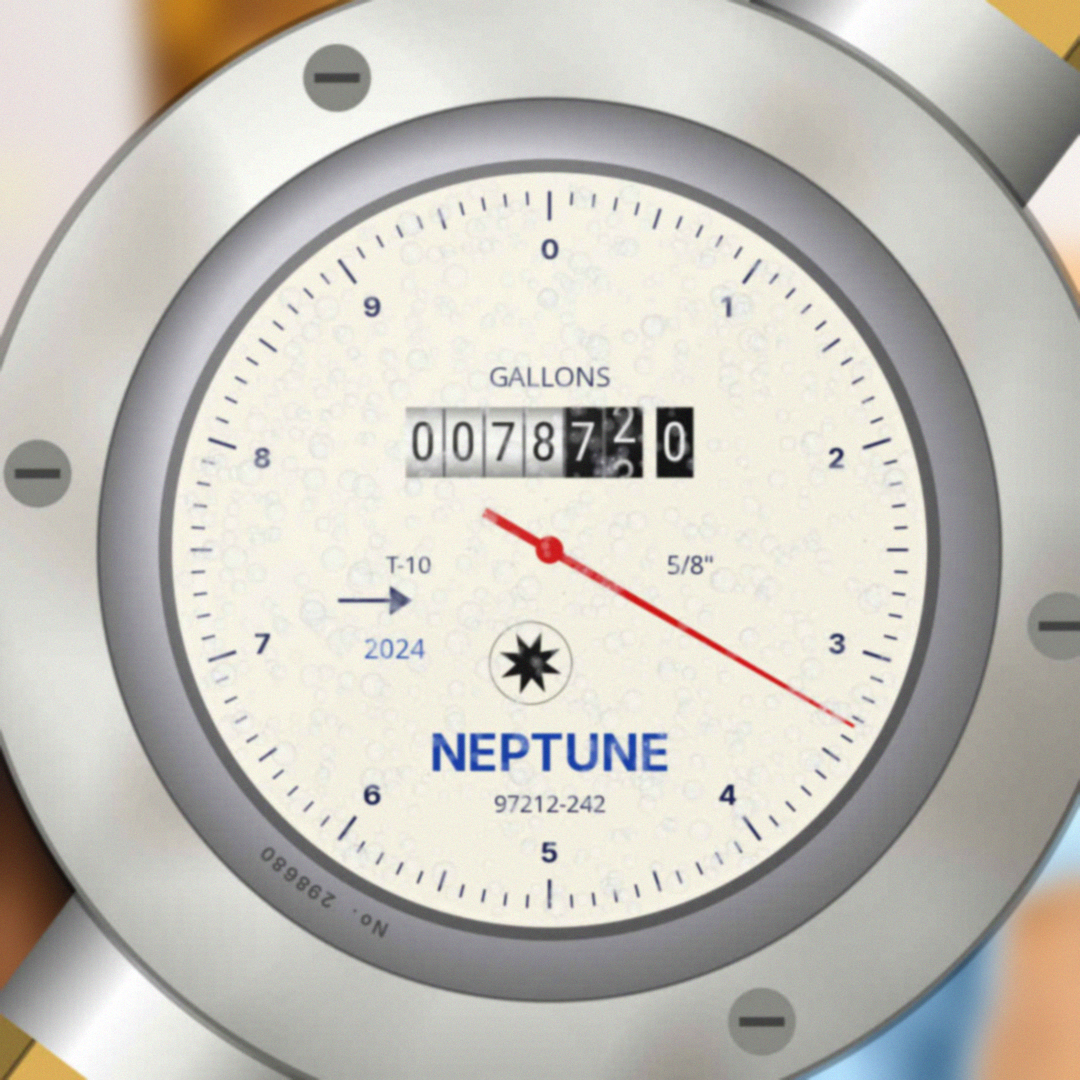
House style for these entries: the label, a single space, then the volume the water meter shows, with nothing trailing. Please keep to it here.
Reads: 78723.3 gal
